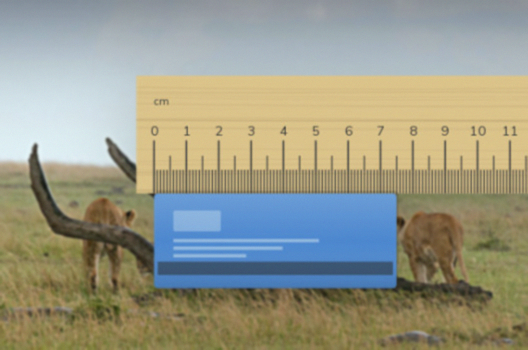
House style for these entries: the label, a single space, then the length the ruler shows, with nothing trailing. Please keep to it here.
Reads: 7.5 cm
